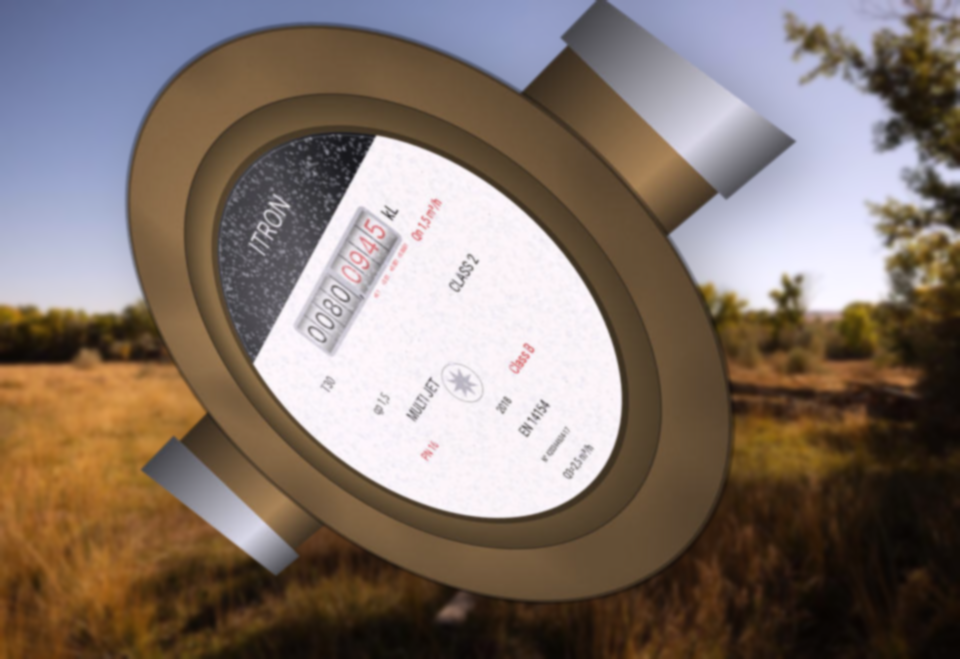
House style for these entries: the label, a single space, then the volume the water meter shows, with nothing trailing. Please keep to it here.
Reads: 80.0945 kL
